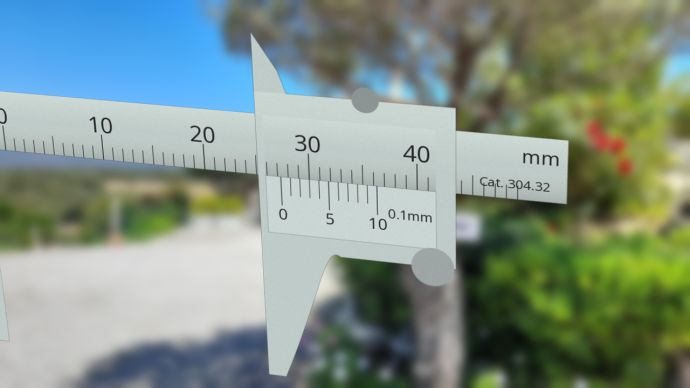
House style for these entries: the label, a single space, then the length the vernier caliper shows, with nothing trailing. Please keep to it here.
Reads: 27.3 mm
